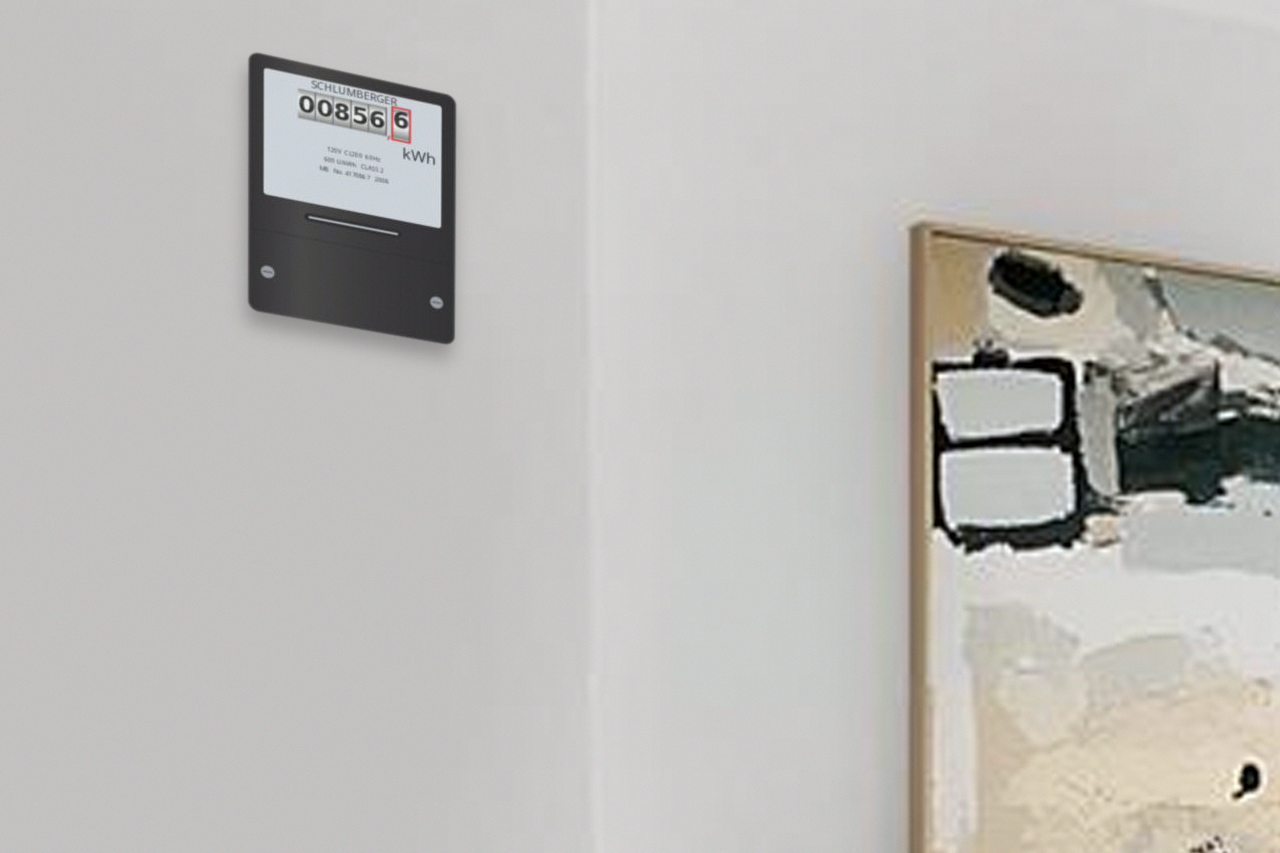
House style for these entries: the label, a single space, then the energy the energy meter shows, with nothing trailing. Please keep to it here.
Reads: 856.6 kWh
